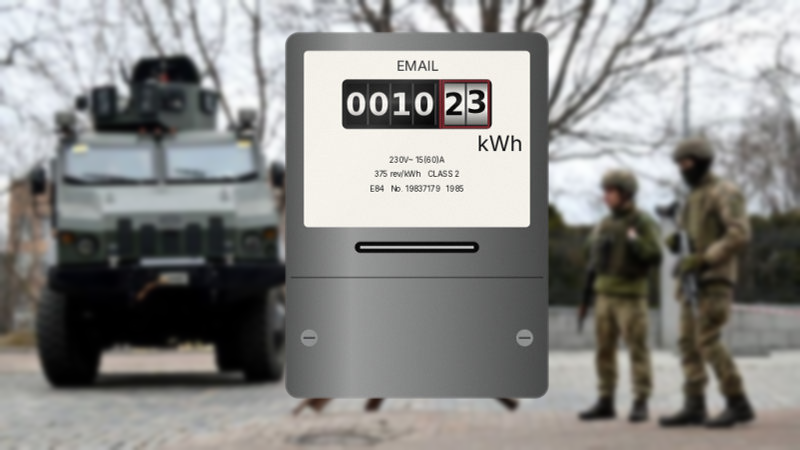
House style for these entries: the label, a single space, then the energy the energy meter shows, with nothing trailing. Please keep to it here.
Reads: 10.23 kWh
